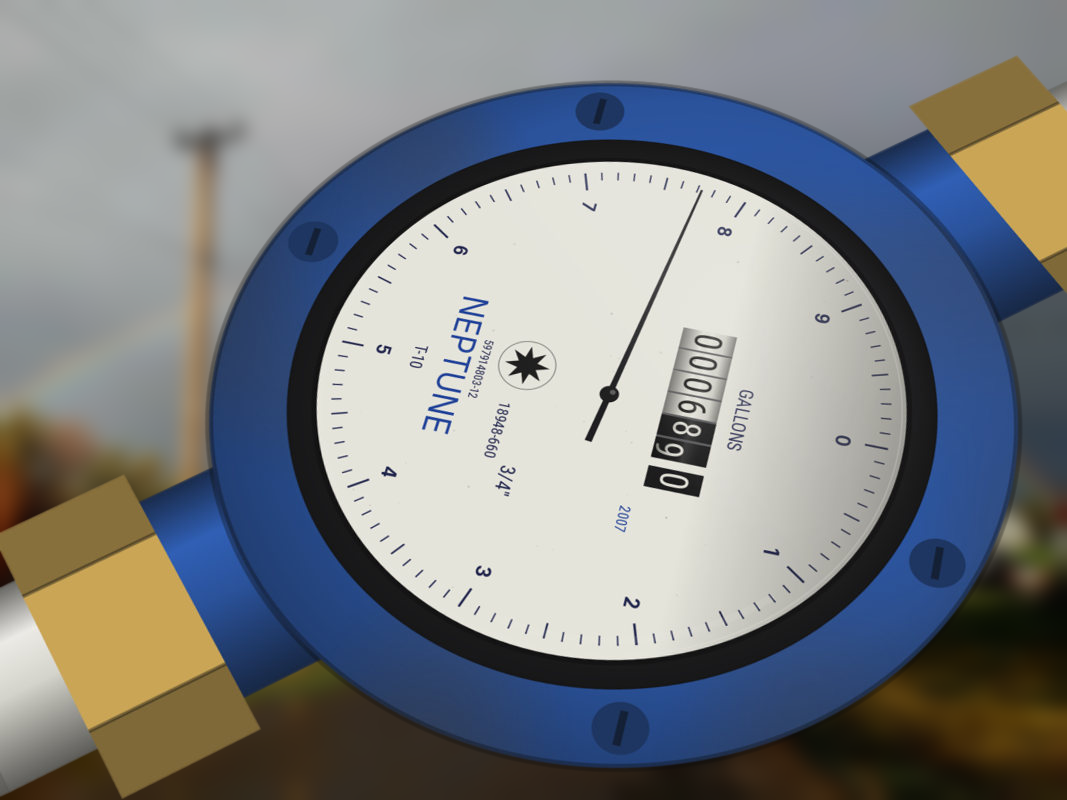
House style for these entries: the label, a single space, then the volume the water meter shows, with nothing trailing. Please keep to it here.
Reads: 6887.7 gal
